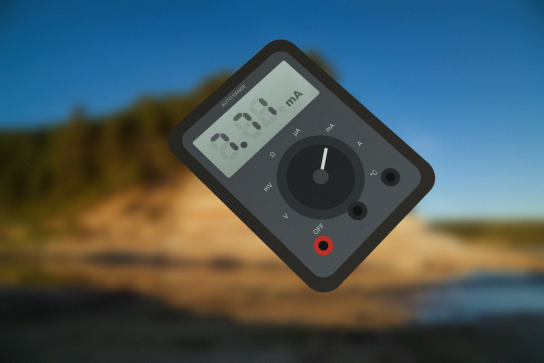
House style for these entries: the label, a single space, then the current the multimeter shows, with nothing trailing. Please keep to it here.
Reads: 7.71 mA
